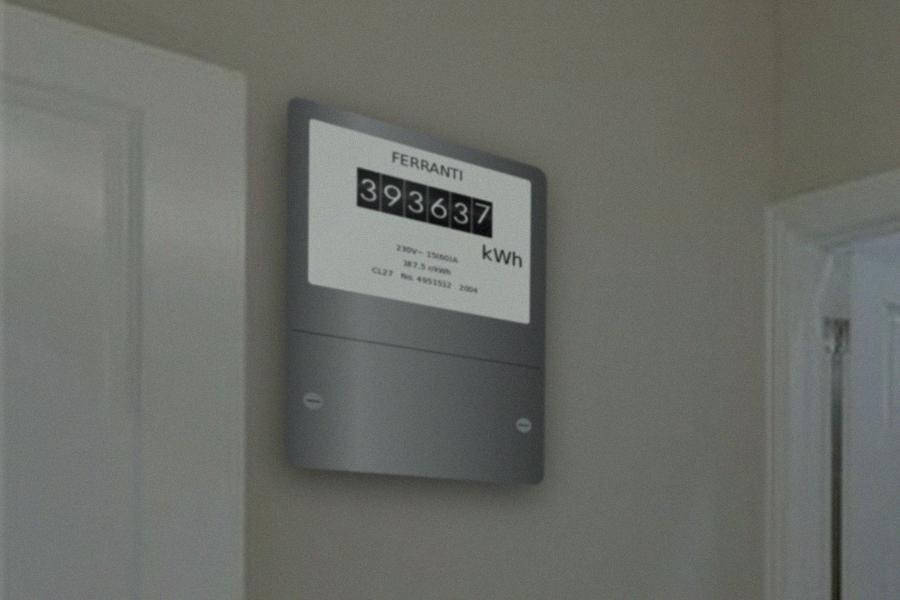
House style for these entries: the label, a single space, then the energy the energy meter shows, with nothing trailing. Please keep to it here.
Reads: 393637 kWh
